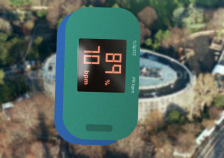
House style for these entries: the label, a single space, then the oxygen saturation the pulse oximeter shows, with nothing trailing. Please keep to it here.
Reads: 89 %
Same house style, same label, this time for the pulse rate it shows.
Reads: 70 bpm
